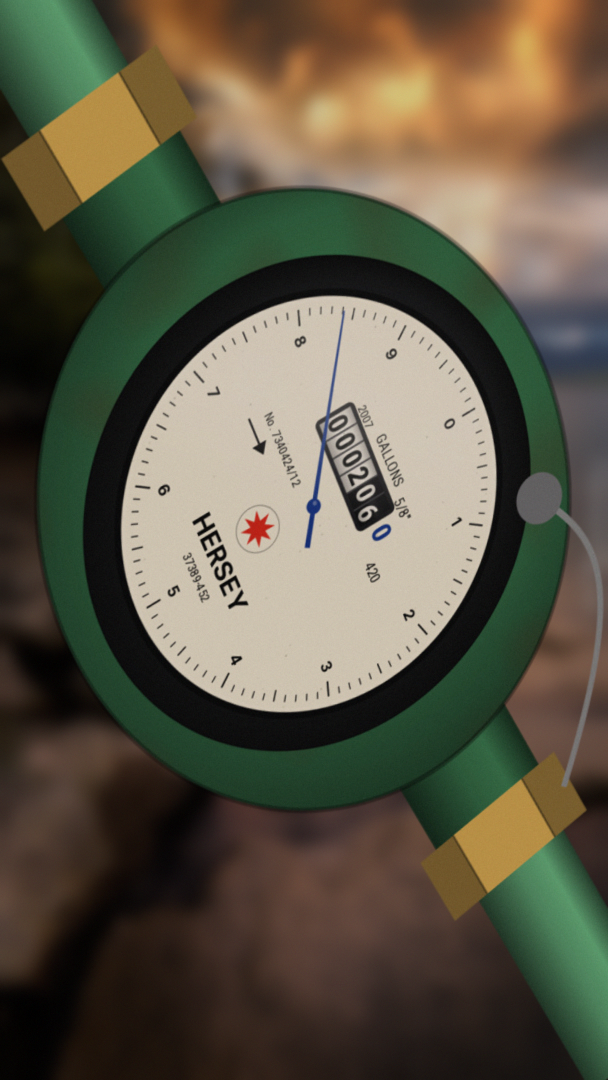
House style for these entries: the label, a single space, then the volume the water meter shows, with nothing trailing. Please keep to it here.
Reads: 2058.4 gal
